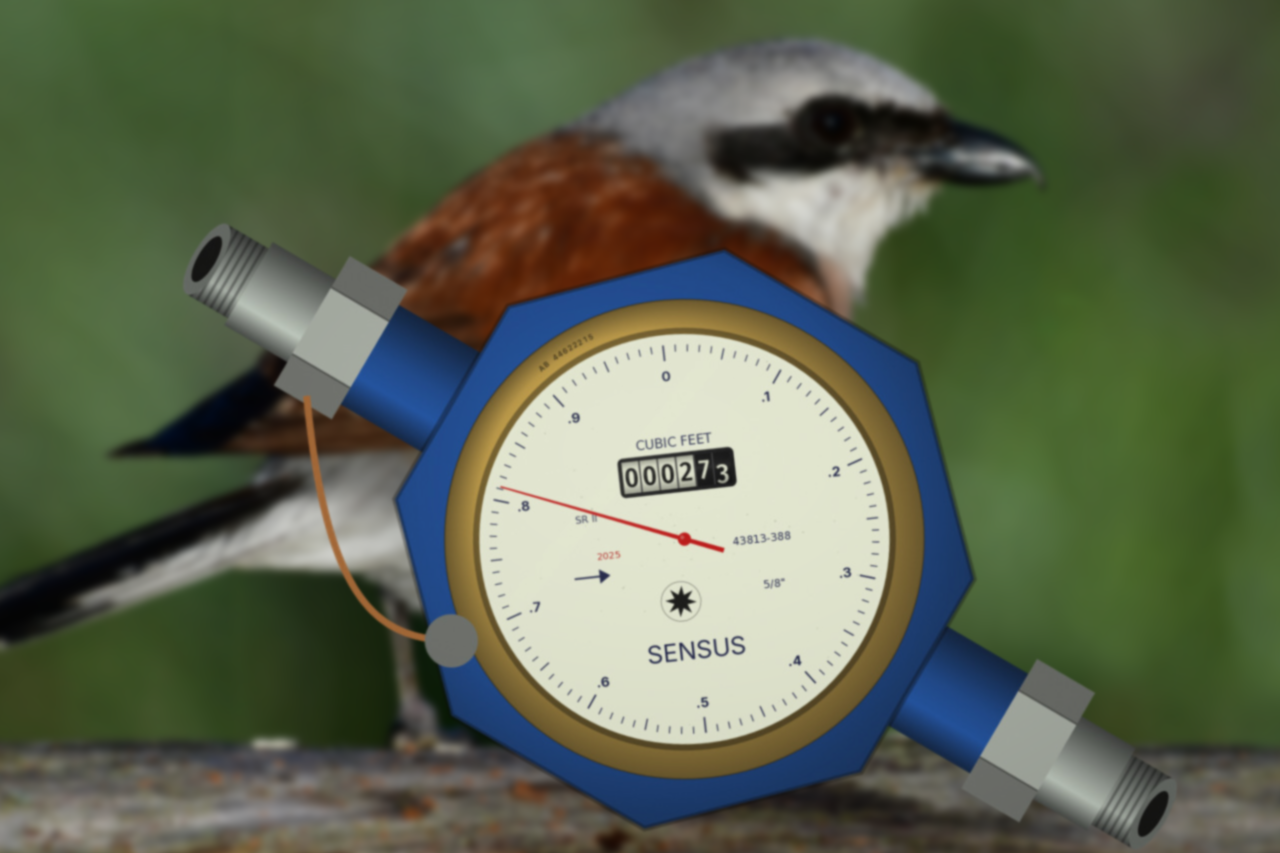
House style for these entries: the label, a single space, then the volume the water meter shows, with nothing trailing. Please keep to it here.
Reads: 272.81 ft³
